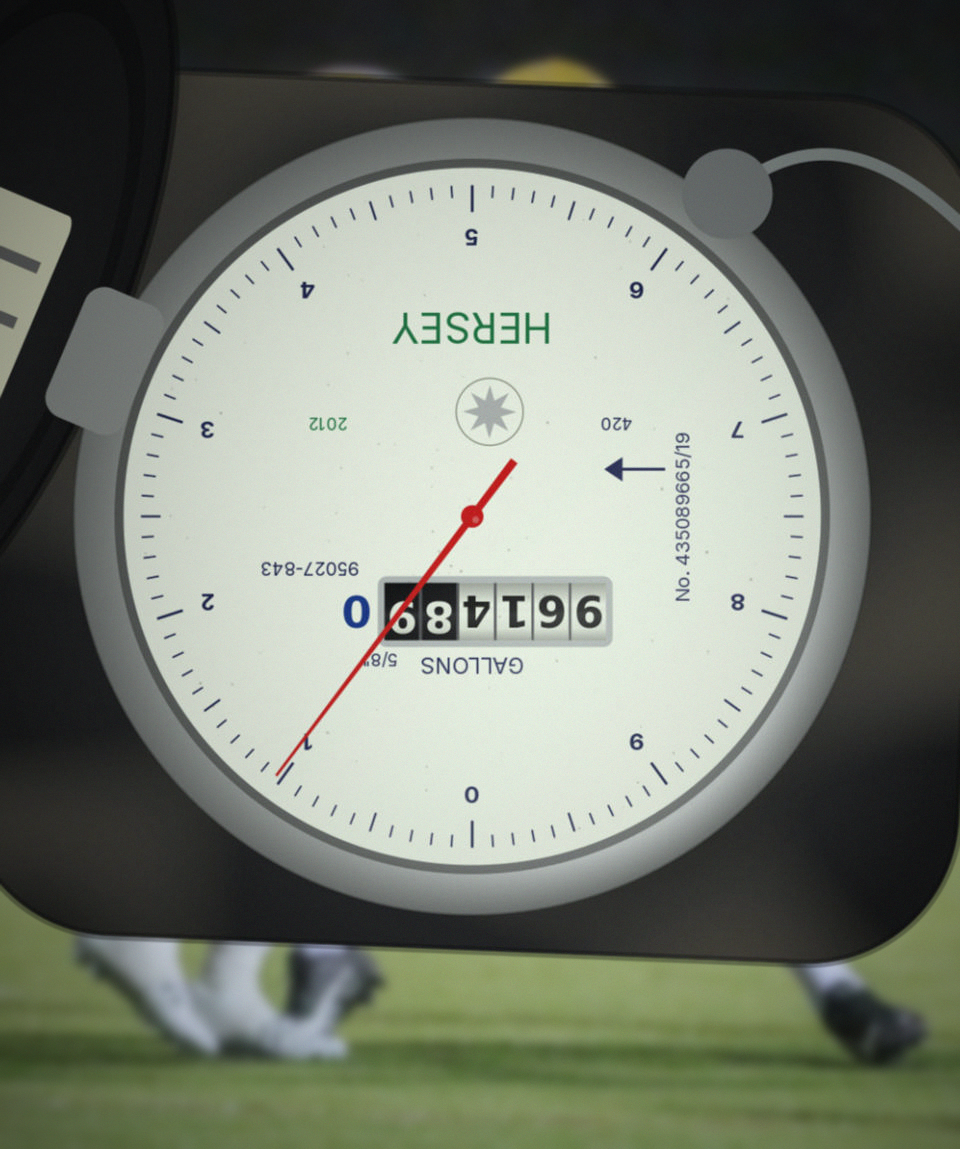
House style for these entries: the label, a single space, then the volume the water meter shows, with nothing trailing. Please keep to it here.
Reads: 9614891.0 gal
